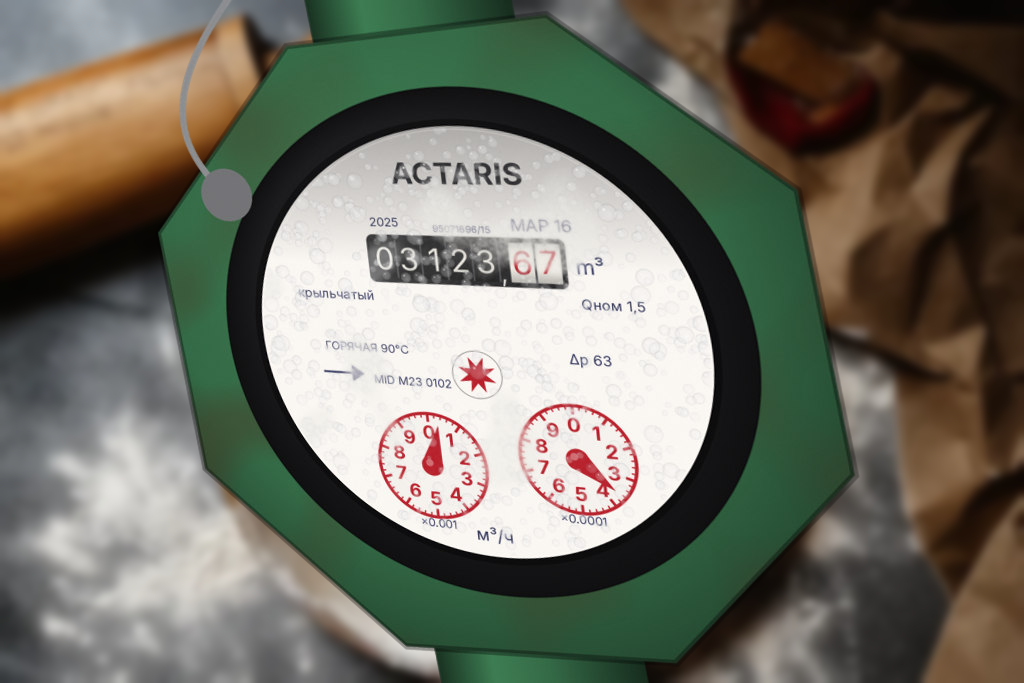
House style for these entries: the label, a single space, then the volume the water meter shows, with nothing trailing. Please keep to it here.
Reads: 3123.6703 m³
